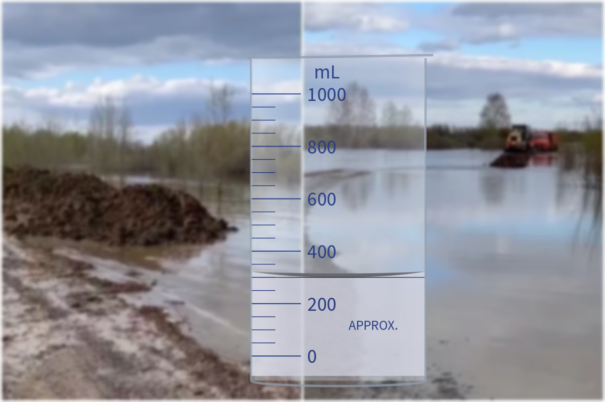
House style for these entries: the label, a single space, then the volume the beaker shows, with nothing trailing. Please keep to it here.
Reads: 300 mL
